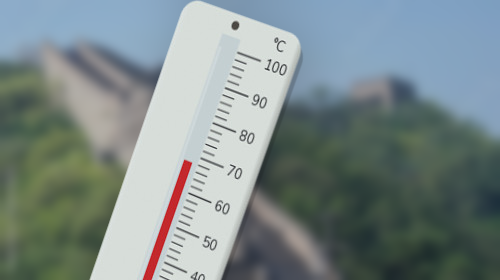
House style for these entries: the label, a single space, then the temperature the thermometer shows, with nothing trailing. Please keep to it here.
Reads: 68 °C
